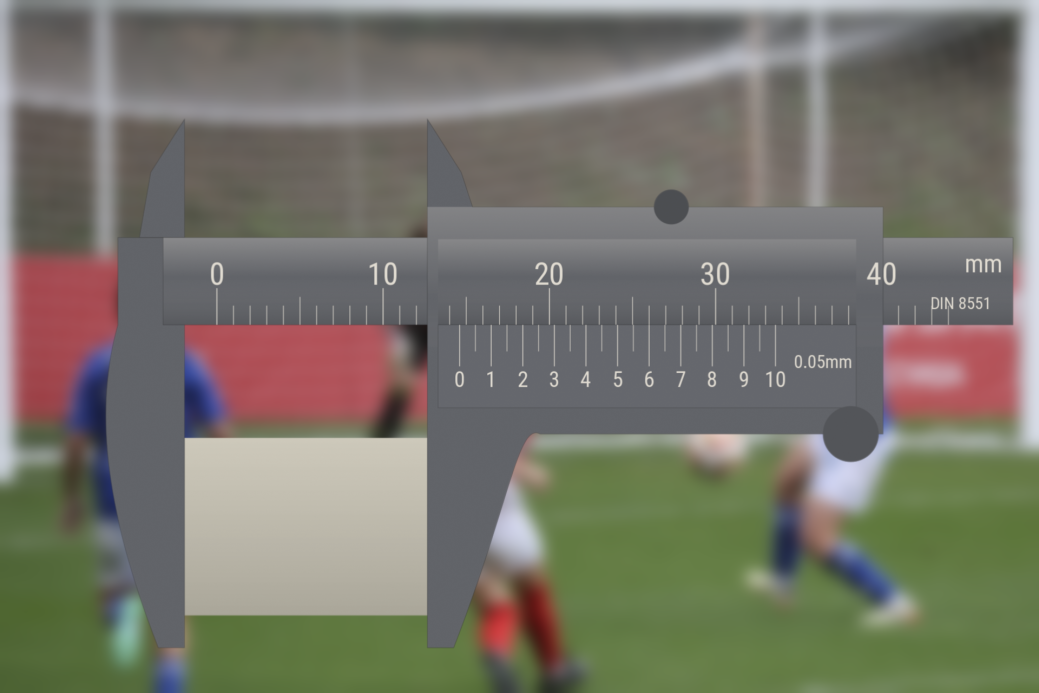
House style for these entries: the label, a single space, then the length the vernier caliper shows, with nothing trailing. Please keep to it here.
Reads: 14.6 mm
